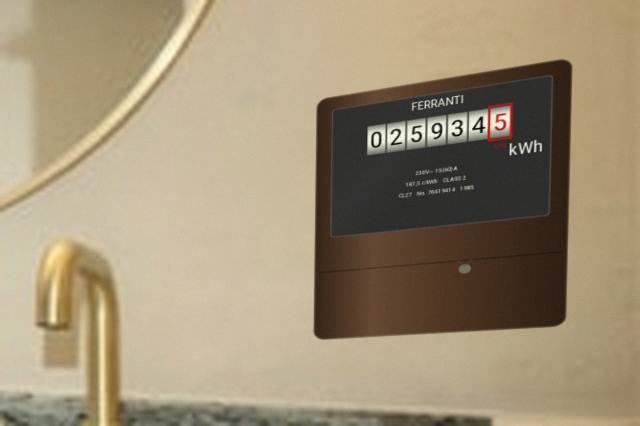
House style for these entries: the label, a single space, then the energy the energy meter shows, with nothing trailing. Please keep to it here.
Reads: 25934.5 kWh
